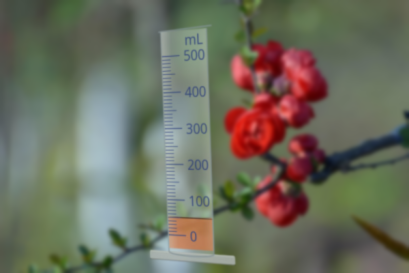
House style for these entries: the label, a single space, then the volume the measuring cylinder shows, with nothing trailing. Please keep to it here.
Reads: 50 mL
